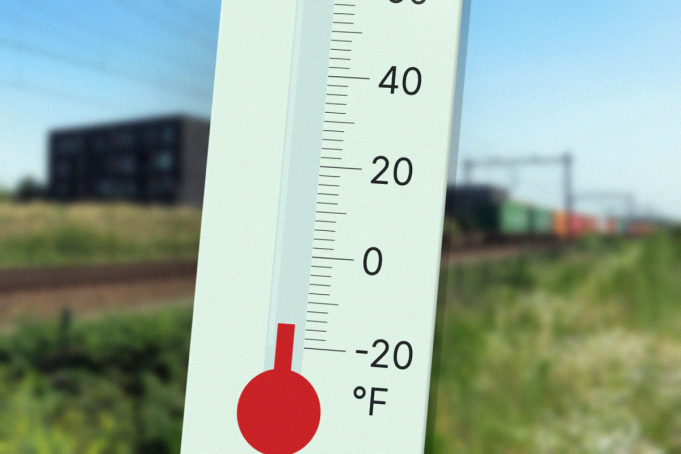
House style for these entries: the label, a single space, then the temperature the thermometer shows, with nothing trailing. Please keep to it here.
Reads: -15 °F
